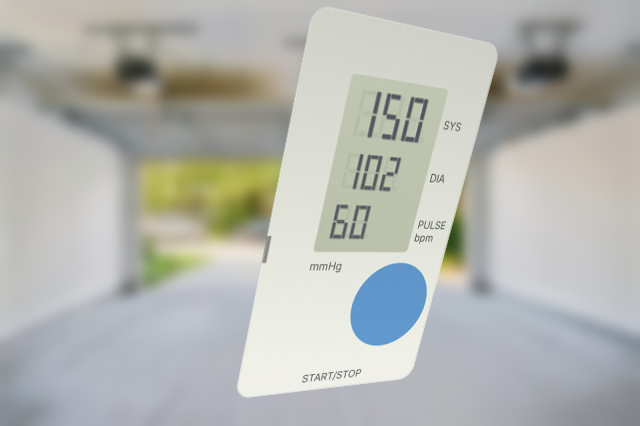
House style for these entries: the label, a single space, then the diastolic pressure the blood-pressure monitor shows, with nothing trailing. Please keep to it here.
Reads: 102 mmHg
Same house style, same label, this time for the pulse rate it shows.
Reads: 60 bpm
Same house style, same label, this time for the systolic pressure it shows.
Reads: 150 mmHg
